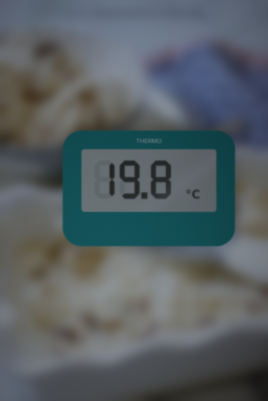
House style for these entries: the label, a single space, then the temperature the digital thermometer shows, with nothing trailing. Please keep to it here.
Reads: 19.8 °C
